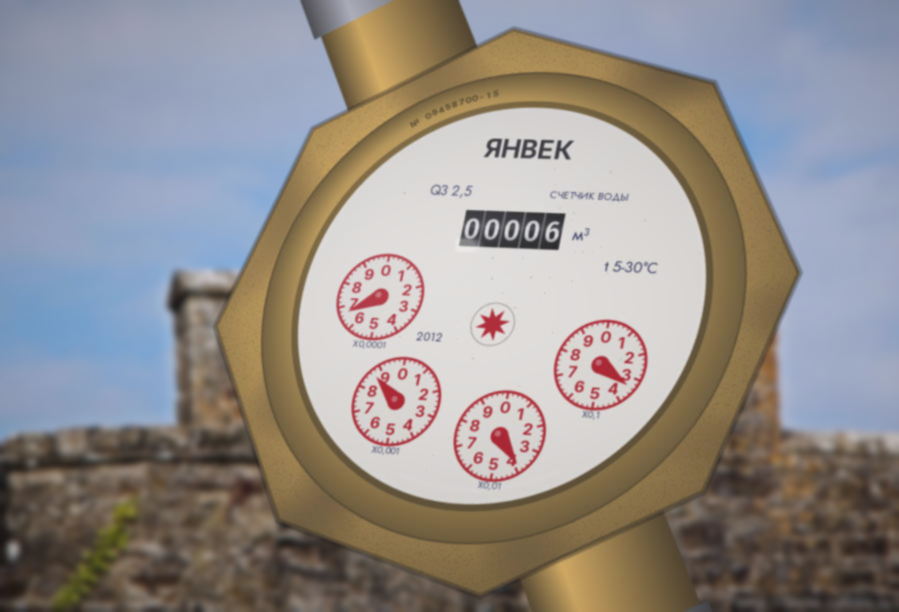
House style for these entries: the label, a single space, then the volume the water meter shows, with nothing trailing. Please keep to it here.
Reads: 6.3386 m³
